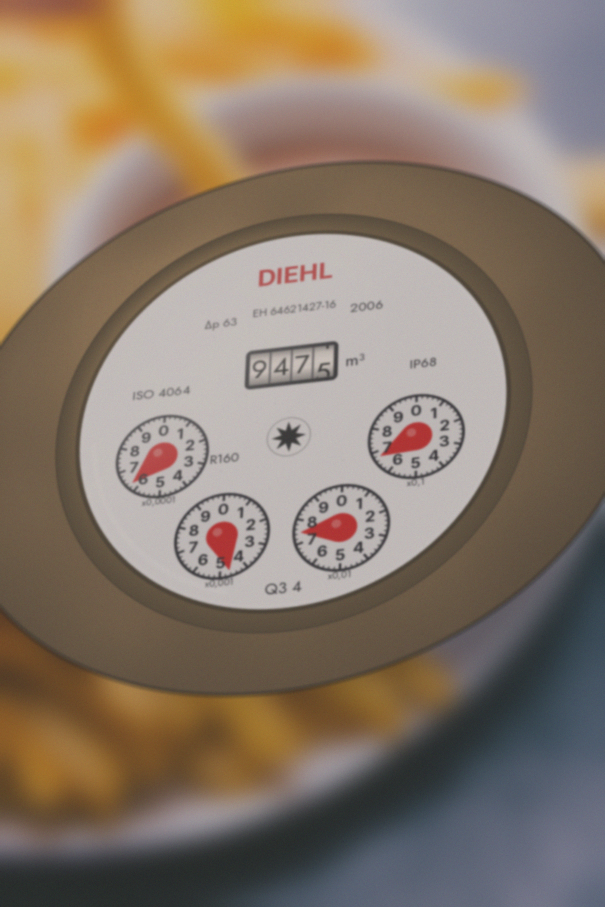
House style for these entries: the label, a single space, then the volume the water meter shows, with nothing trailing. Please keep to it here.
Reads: 9474.6746 m³
